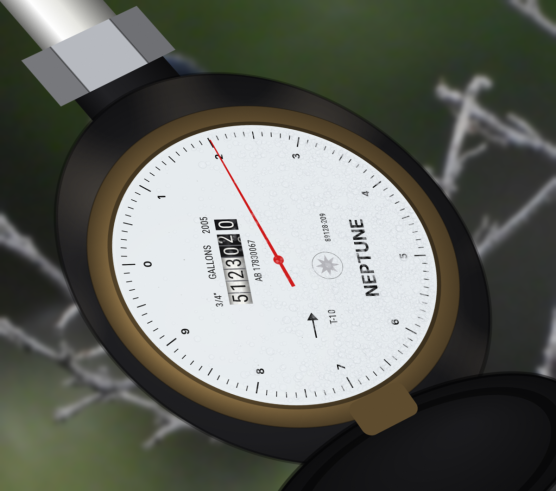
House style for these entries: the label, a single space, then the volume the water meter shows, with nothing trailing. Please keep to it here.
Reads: 5123022.0 gal
